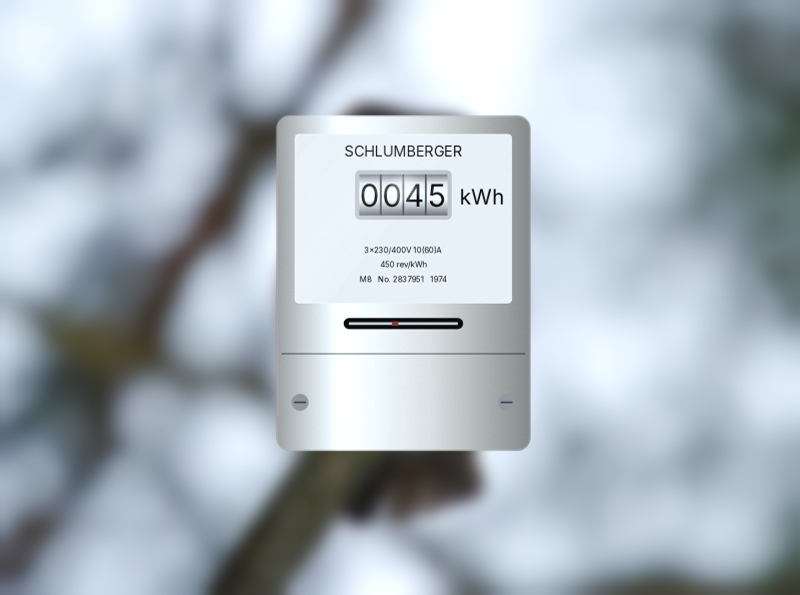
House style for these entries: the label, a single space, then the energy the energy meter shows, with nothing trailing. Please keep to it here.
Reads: 45 kWh
